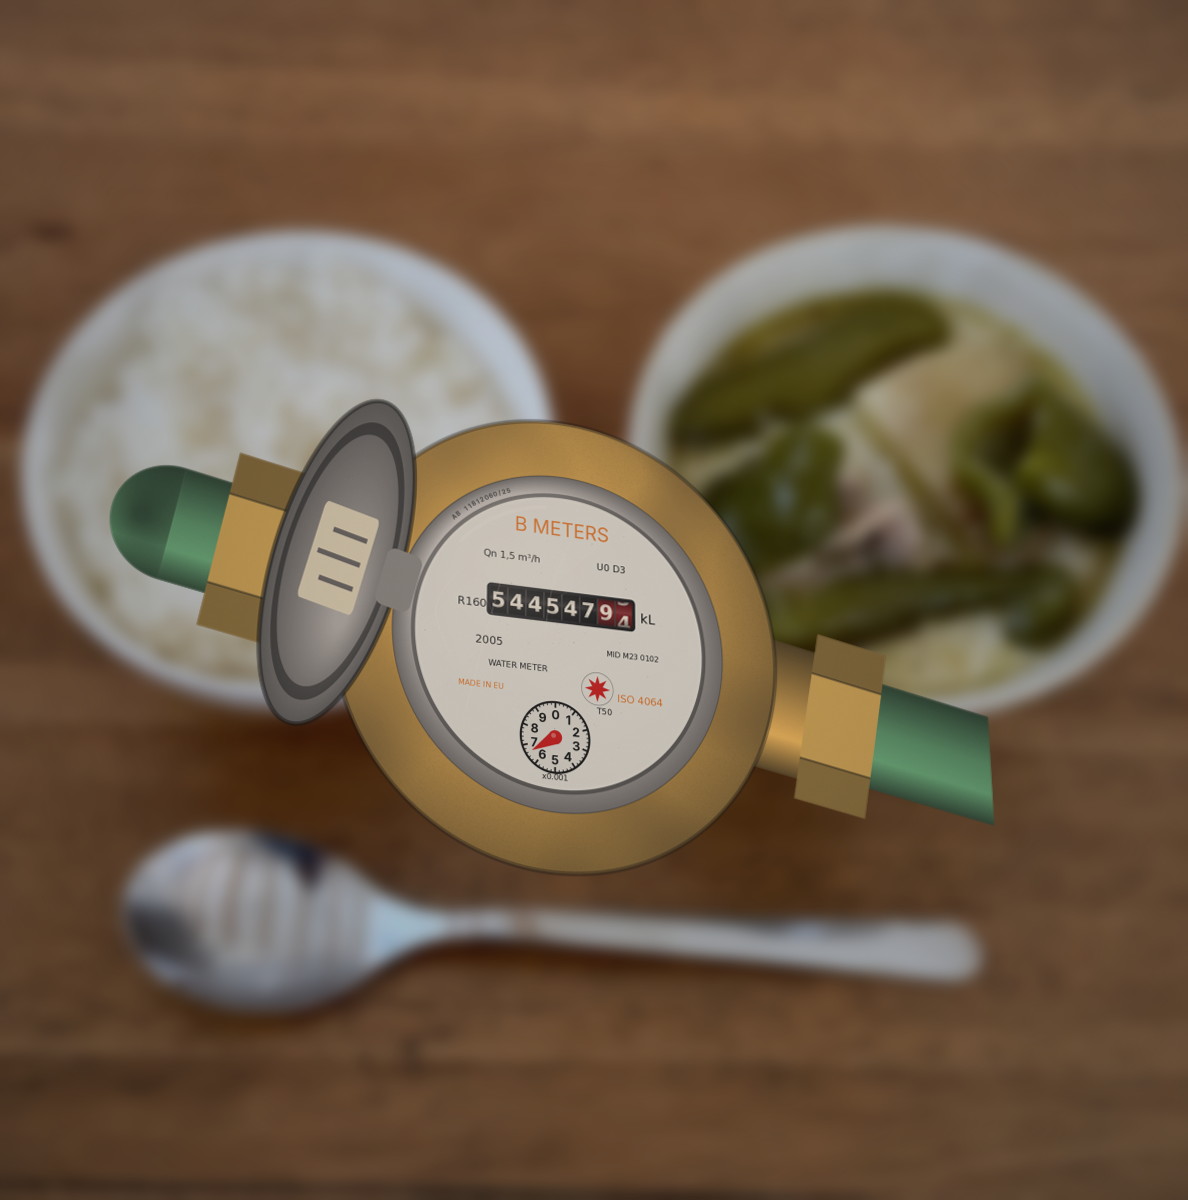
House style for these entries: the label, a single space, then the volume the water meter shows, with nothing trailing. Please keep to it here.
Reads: 544547.936 kL
